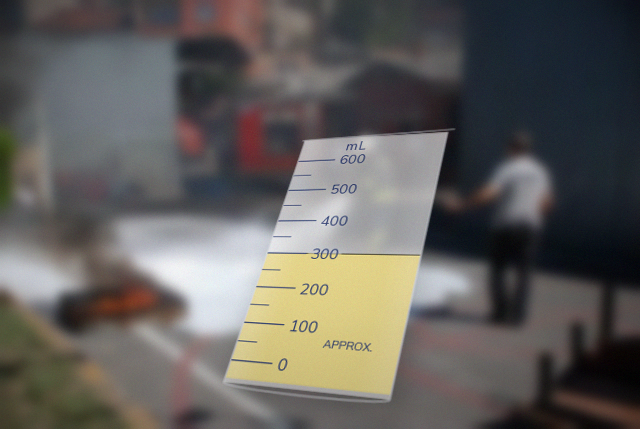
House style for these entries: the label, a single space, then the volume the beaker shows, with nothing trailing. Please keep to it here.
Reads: 300 mL
